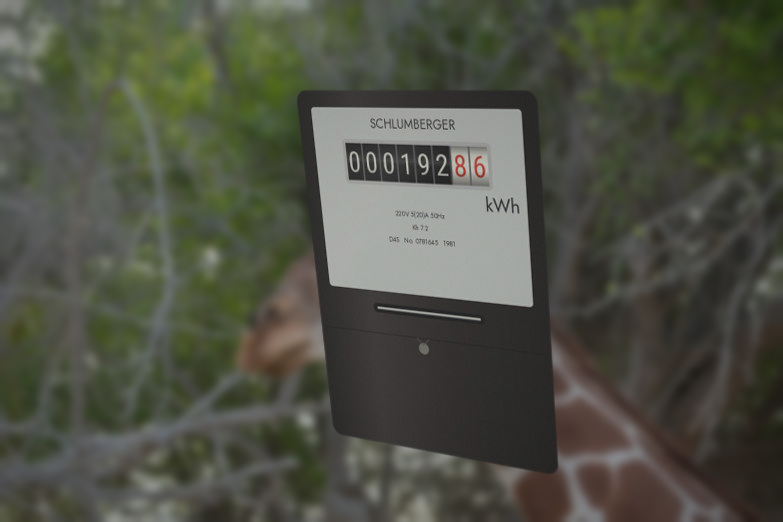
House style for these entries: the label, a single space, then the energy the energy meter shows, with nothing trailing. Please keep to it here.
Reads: 192.86 kWh
